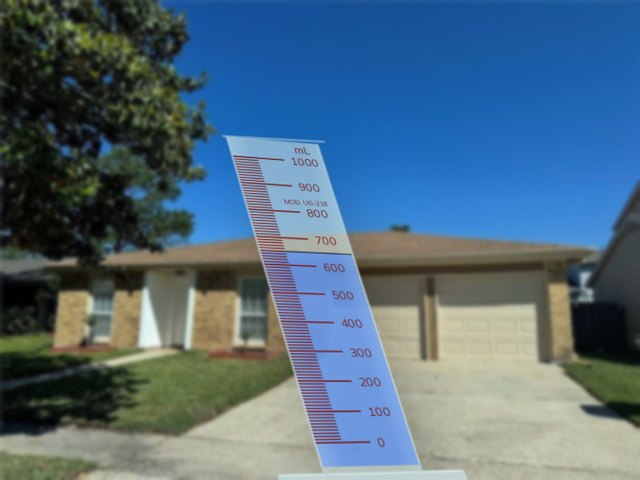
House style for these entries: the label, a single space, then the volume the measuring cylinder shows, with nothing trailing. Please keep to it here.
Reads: 650 mL
